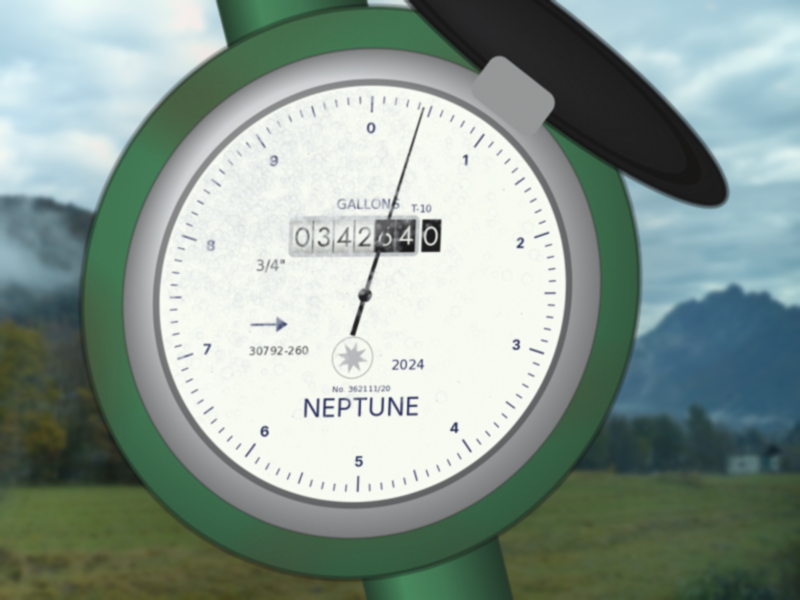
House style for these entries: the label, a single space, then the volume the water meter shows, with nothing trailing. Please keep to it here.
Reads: 342640.4 gal
